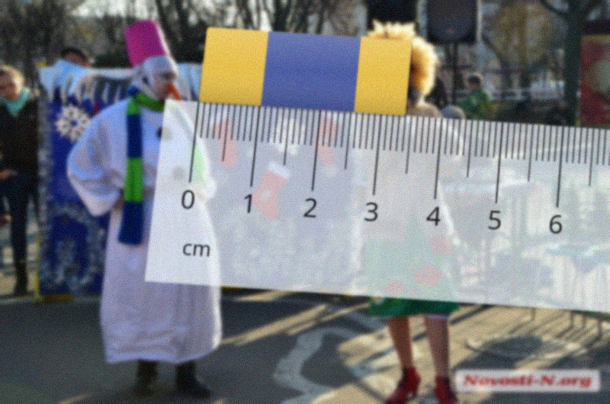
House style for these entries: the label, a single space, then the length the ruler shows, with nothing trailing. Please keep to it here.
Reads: 3.4 cm
